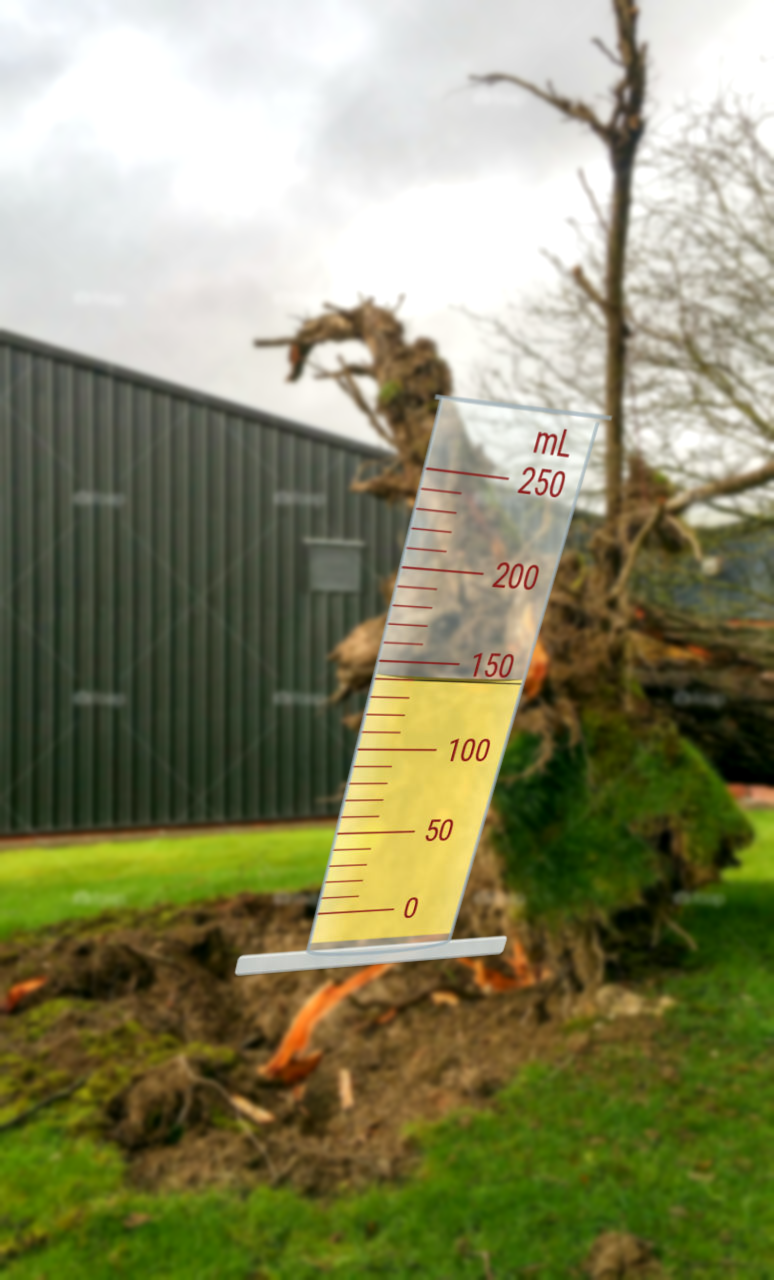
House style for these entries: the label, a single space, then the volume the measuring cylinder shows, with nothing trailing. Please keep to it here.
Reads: 140 mL
